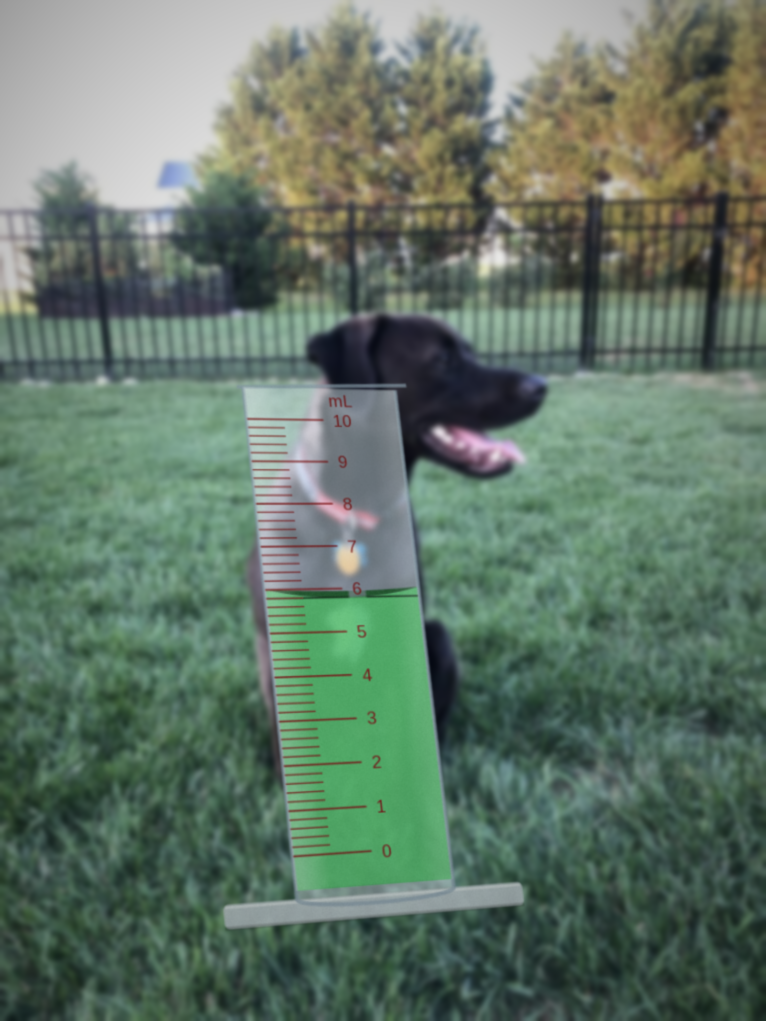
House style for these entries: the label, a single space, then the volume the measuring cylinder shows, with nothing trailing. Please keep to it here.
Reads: 5.8 mL
